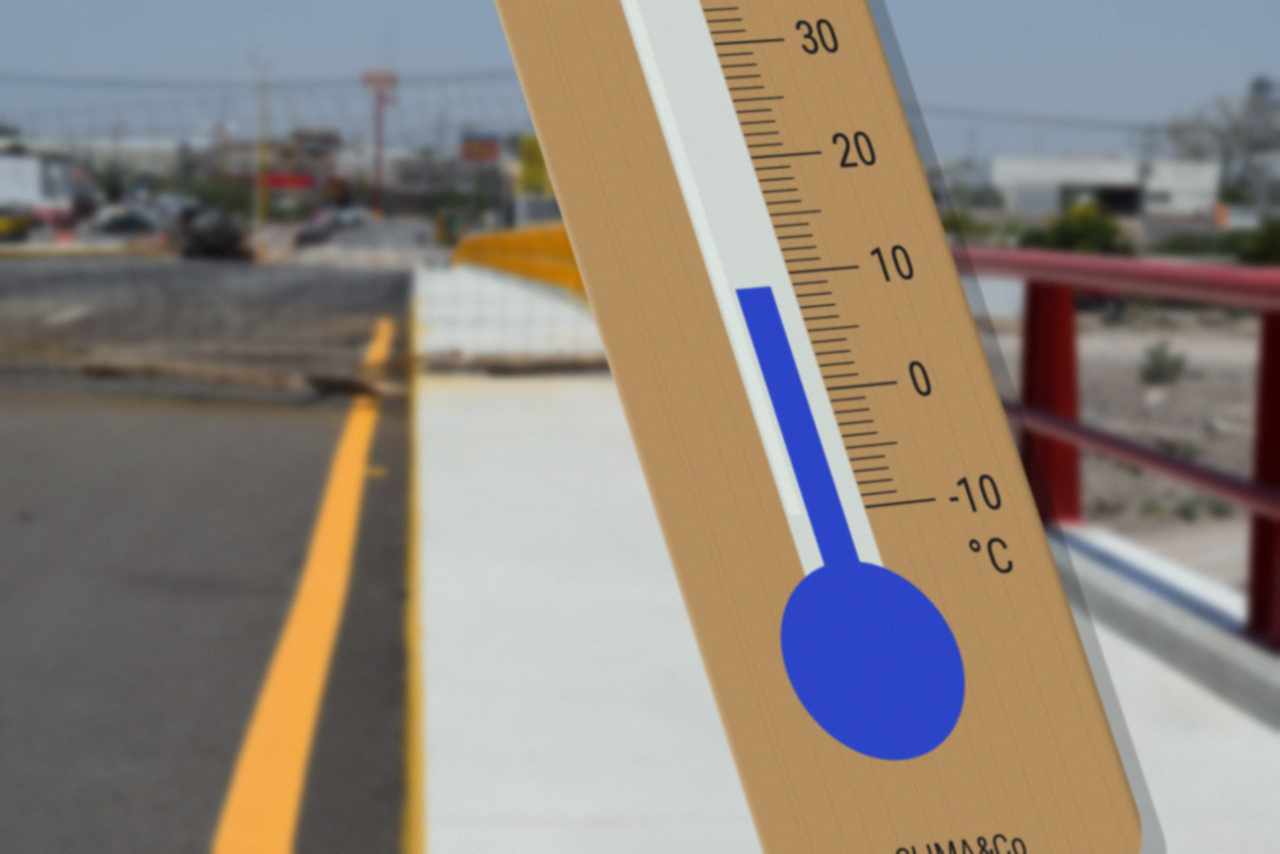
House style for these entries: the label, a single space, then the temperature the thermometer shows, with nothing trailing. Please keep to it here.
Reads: 9 °C
